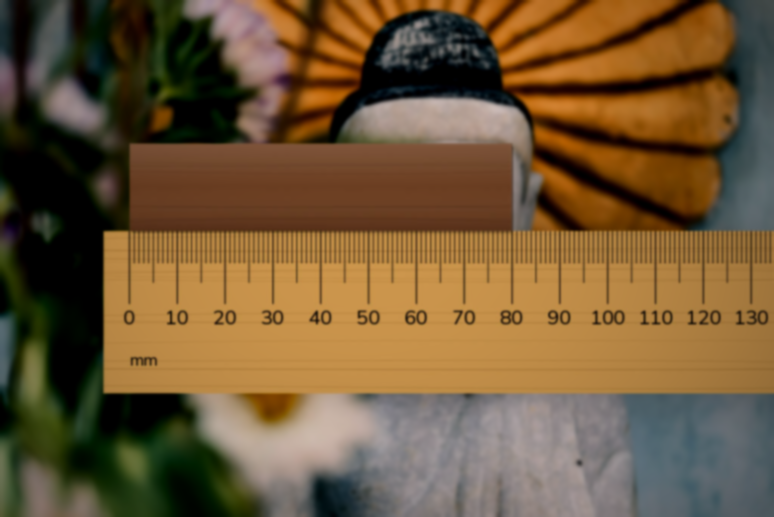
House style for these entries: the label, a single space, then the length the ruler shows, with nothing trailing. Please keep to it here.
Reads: 80 mm
